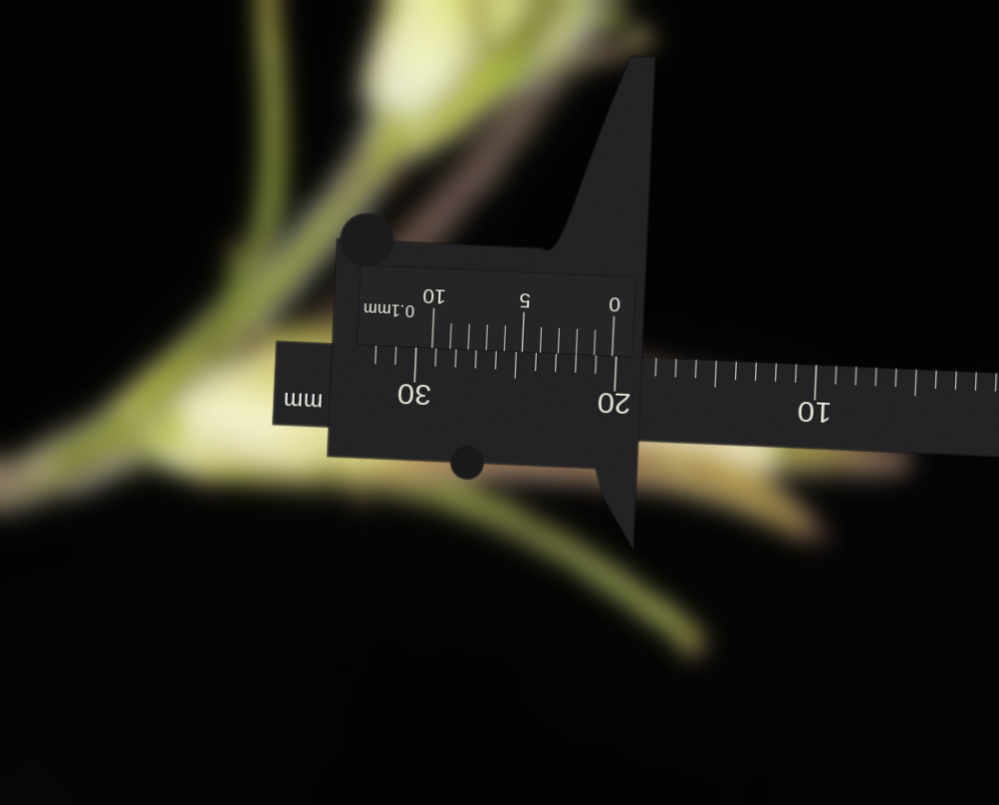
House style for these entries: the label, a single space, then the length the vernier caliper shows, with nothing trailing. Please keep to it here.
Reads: 20.2 mm
